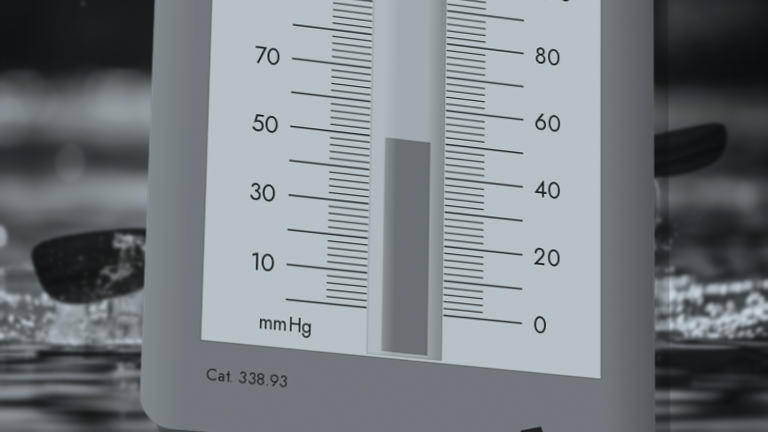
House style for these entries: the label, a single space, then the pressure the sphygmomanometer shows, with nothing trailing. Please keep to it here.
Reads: 50 mmHg
